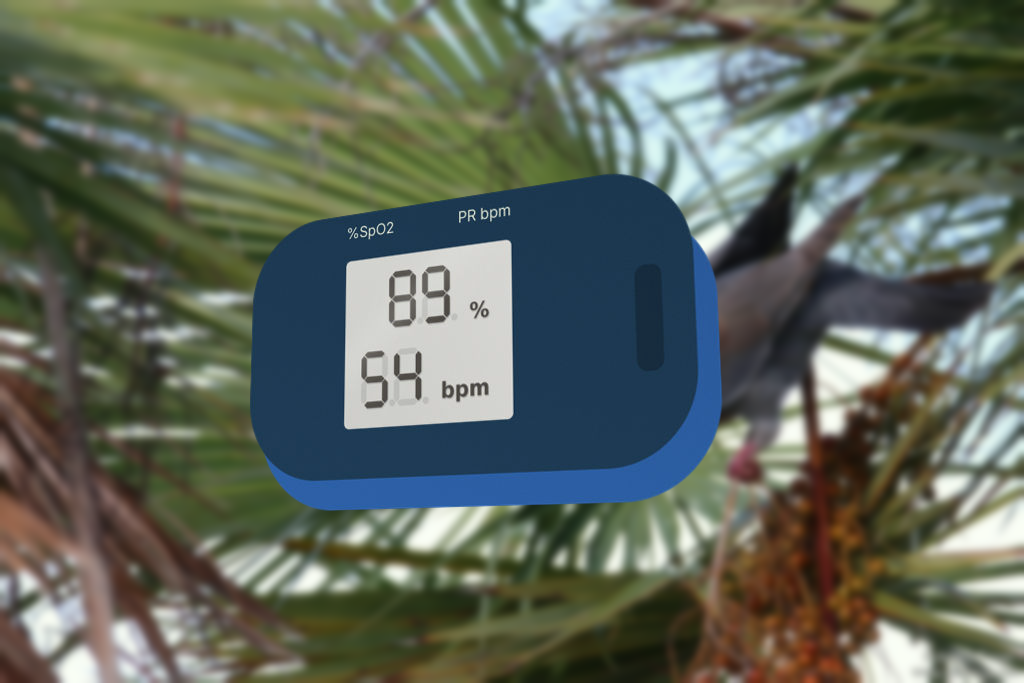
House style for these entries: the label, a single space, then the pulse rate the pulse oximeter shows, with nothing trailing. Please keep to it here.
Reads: 54 bpm
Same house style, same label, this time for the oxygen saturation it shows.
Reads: 89 %
